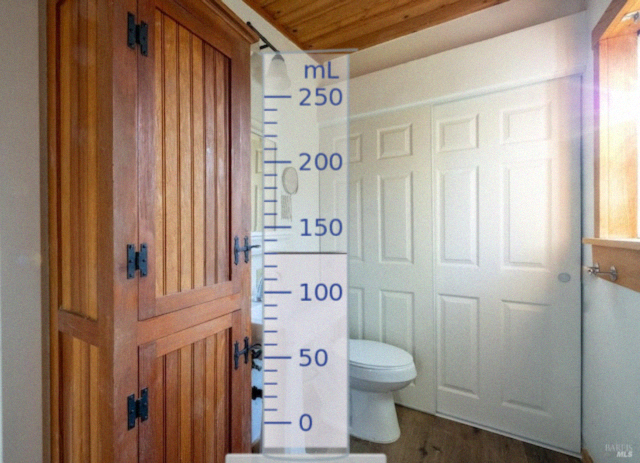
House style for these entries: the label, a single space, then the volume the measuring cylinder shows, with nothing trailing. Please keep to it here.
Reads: 130 mL
